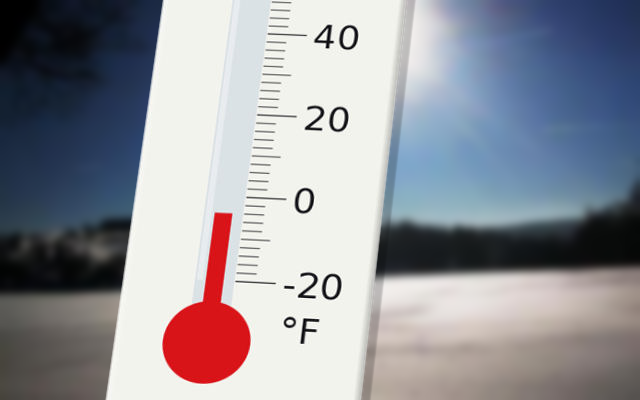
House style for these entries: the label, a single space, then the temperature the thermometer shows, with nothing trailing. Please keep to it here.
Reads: -4 °F
